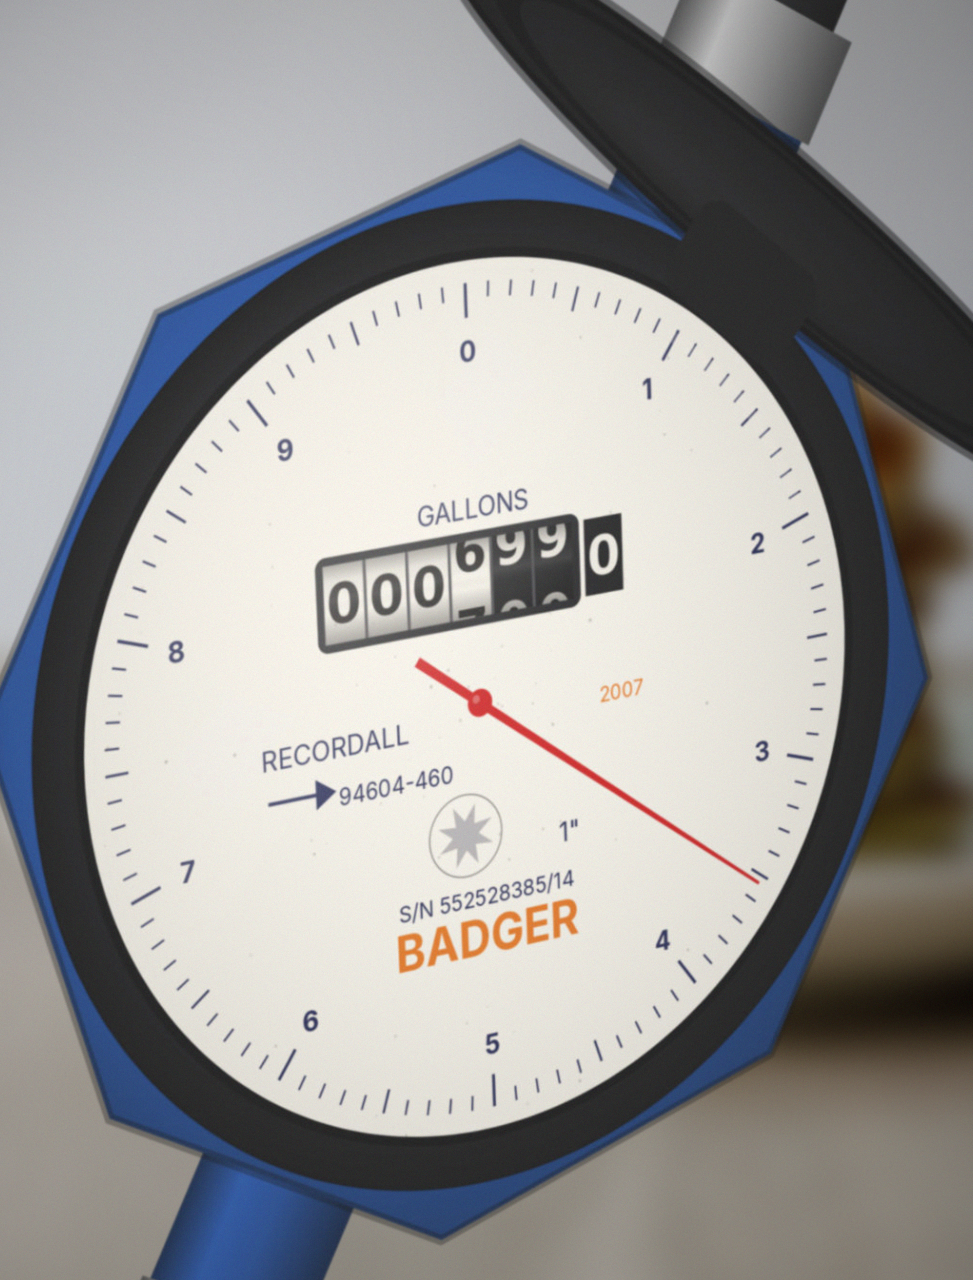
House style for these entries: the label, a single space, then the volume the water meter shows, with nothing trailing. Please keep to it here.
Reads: 6993.5 gal
